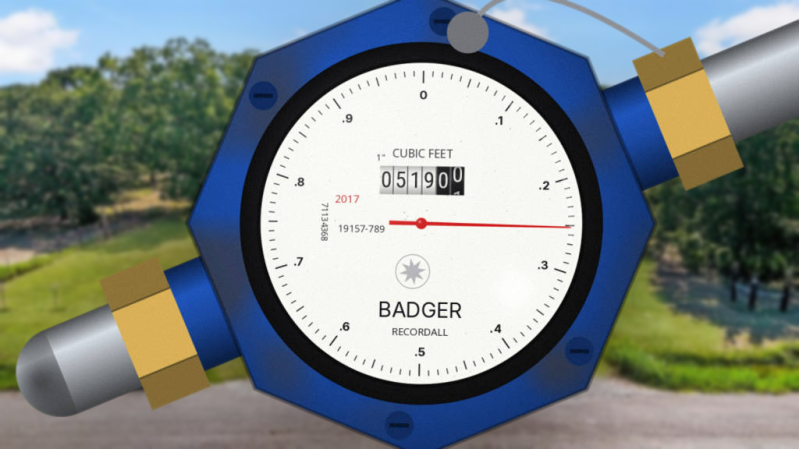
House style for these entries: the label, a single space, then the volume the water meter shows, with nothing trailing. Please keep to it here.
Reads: 51900.25 ft³
